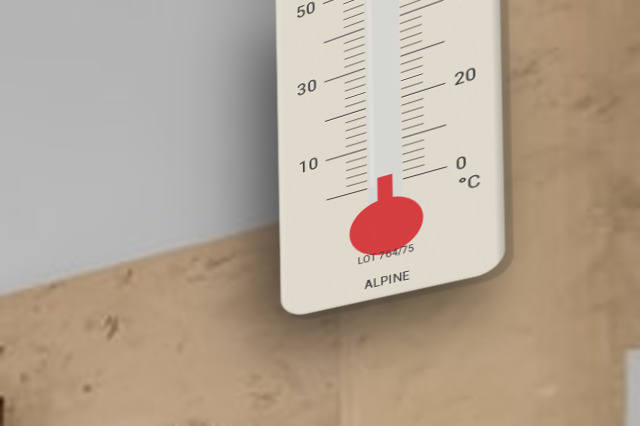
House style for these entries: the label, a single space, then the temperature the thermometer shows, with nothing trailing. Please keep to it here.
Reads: 2 °C
